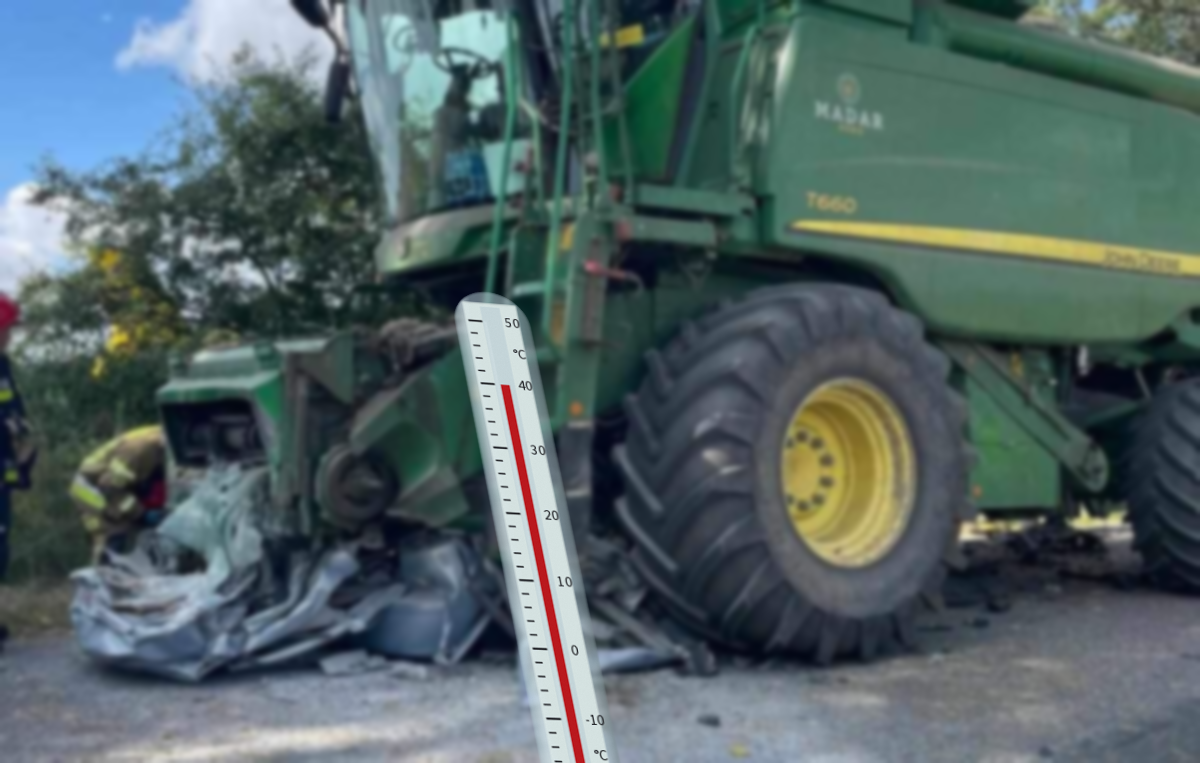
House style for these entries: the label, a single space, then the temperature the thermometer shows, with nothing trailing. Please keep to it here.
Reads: 40 °C
